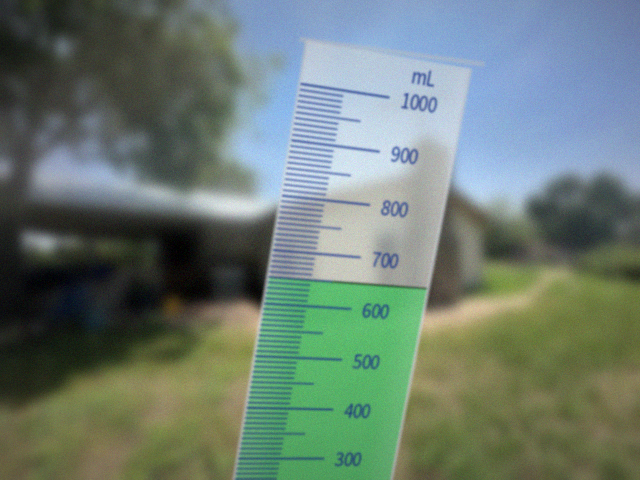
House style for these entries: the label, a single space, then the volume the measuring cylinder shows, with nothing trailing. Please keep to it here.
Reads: 650 mL
